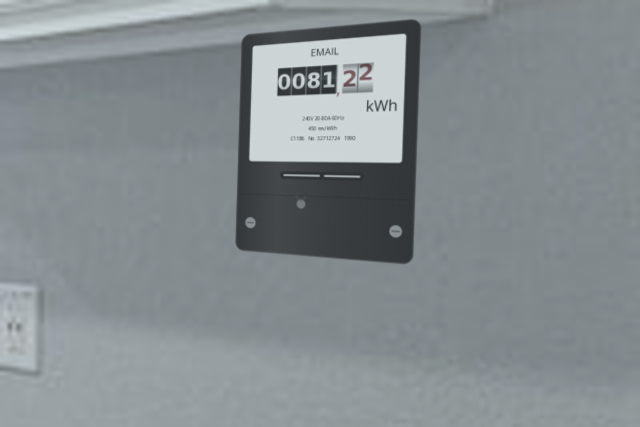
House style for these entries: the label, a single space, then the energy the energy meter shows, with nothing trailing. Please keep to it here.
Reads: 81.22 kWh
